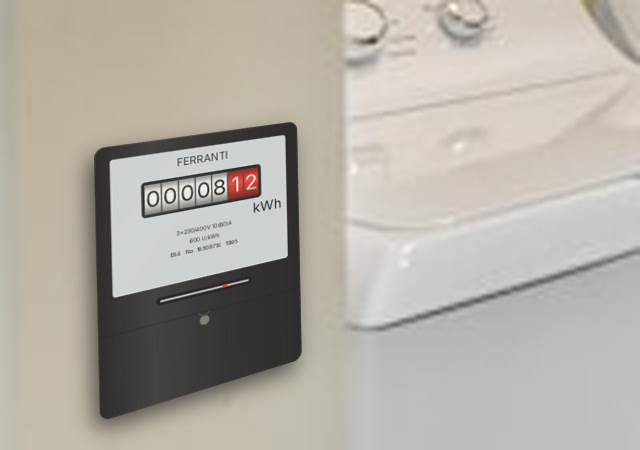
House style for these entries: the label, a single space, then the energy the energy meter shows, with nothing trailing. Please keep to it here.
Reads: 8.12 kWh
